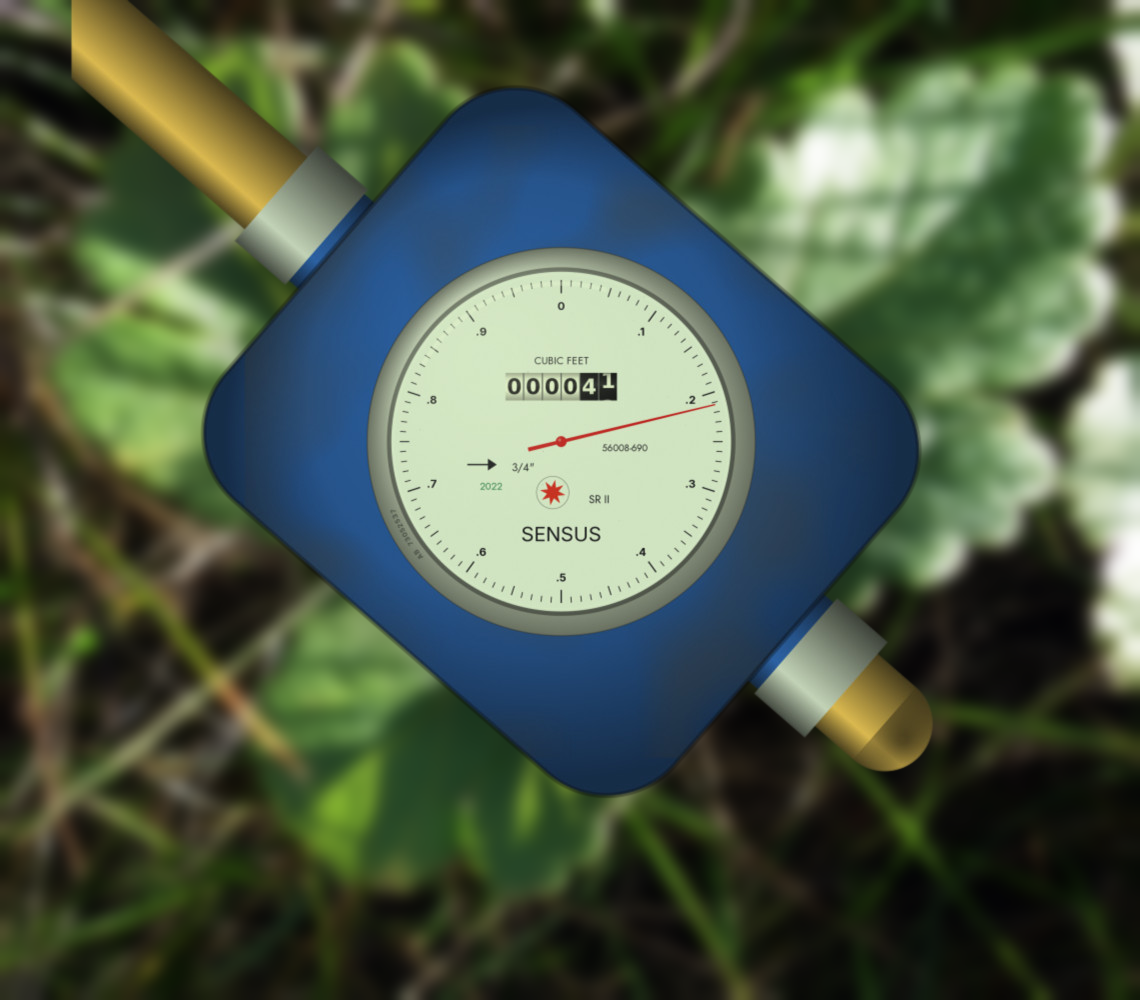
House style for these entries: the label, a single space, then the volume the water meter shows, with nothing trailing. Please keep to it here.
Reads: 41.21 ft³
